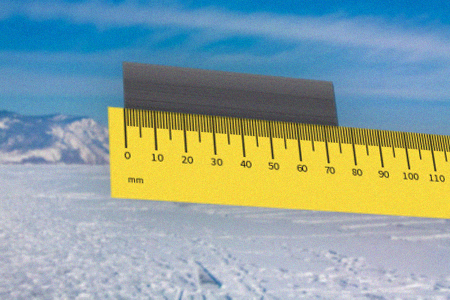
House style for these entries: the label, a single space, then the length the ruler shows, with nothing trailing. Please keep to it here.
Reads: 75 mm
